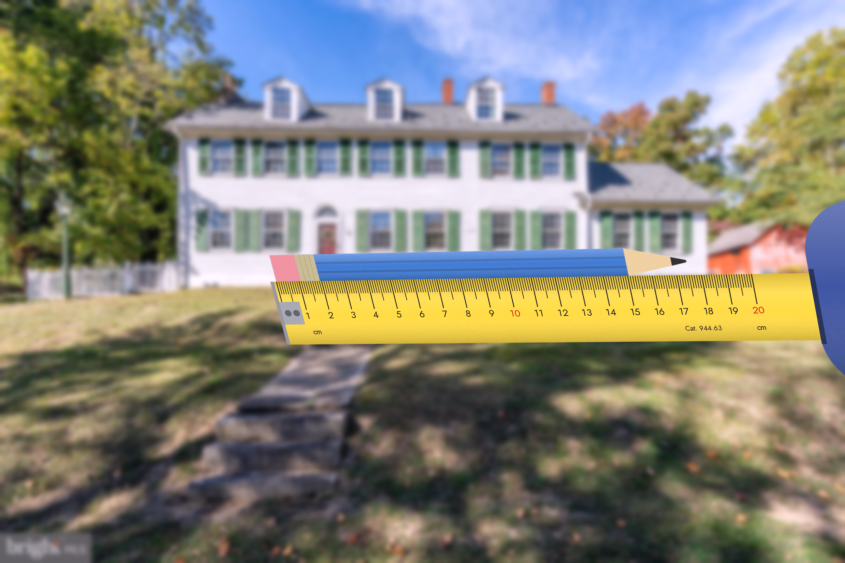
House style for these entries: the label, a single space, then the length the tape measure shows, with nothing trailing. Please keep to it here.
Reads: 17.5 cm
